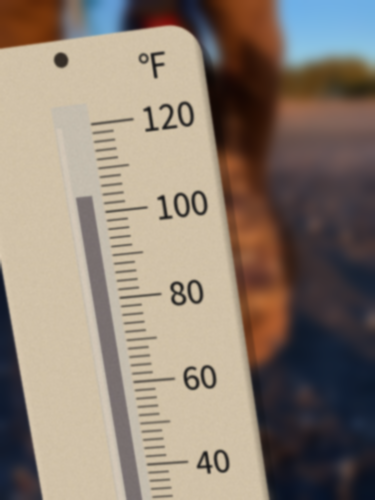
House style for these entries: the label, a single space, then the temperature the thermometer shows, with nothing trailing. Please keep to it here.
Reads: 104 °F
